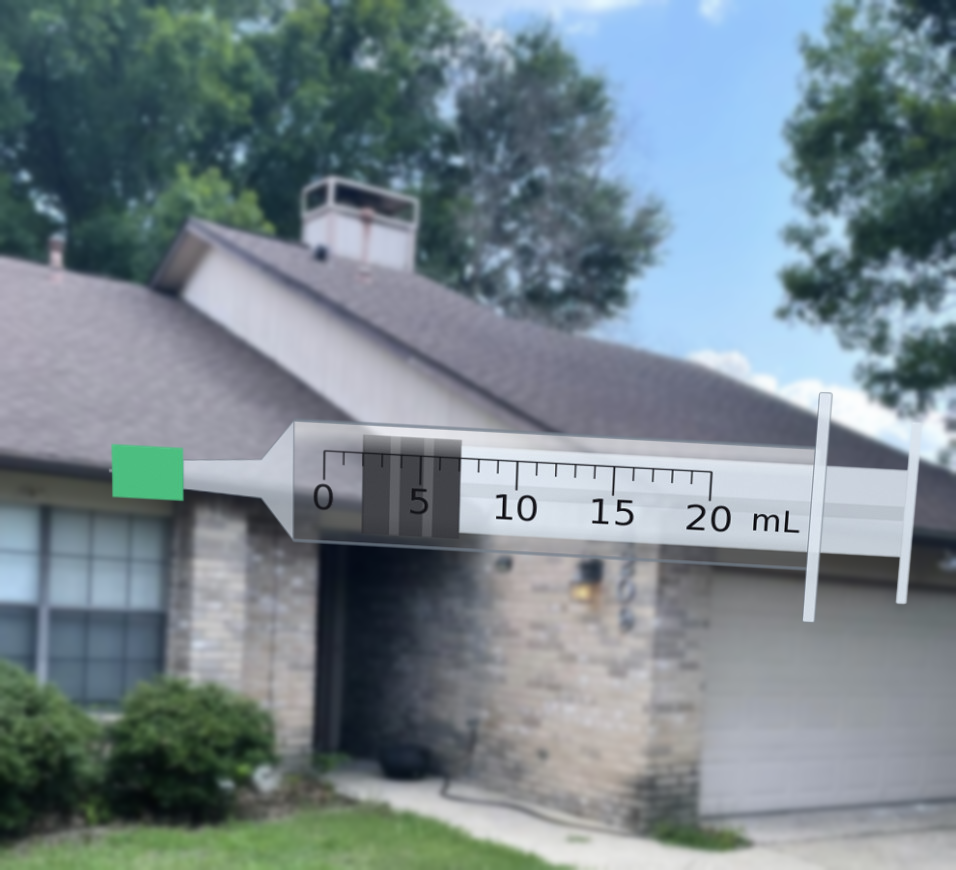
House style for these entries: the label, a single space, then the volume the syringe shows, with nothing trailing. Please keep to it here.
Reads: 2 mL
